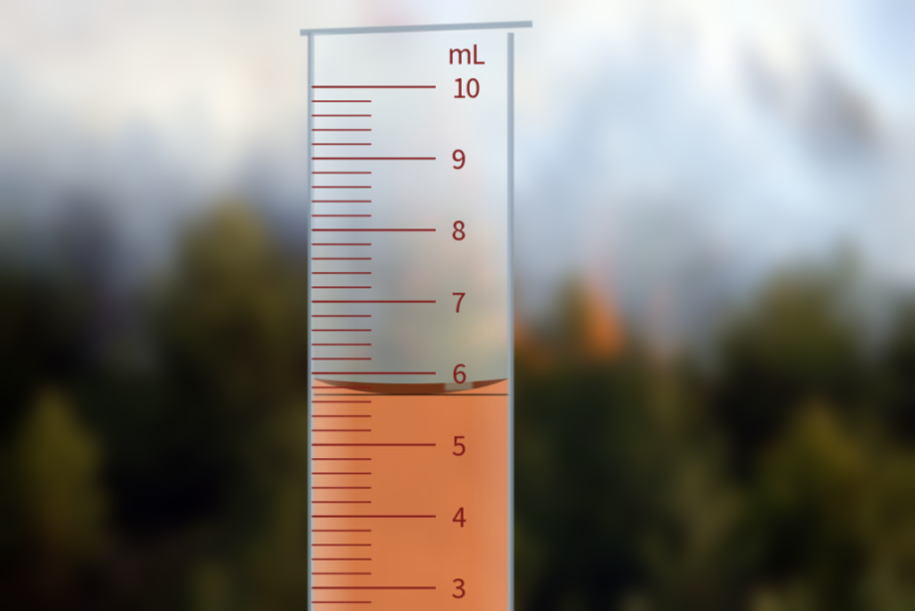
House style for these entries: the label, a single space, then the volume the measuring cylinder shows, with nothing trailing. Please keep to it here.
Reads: 5.7 mL
